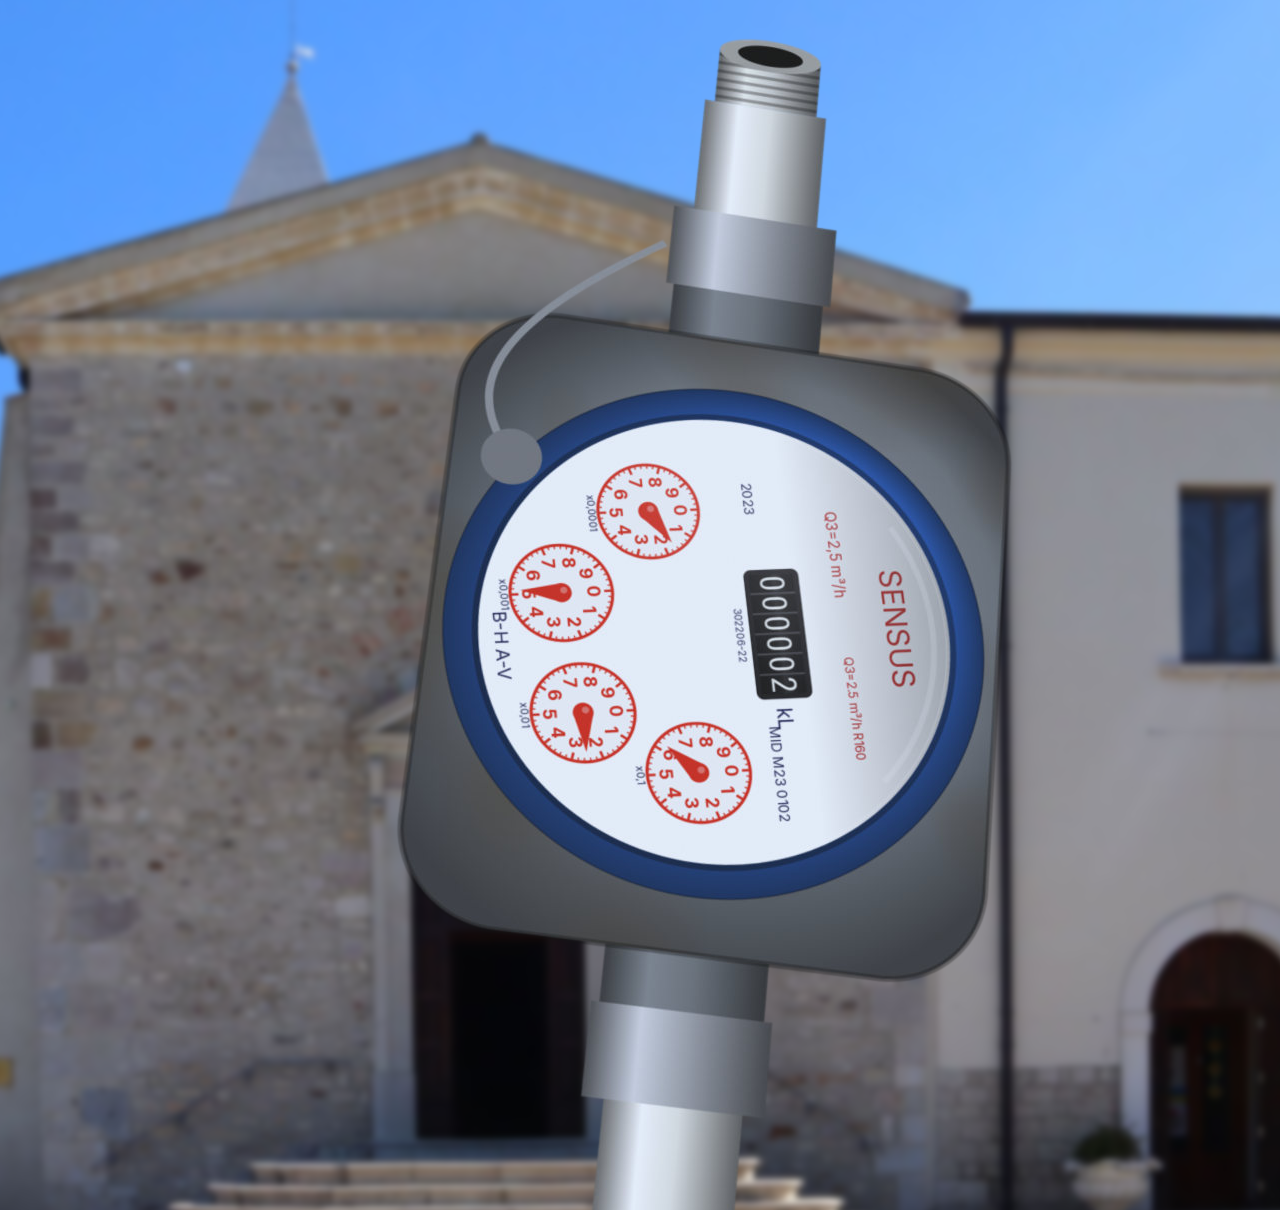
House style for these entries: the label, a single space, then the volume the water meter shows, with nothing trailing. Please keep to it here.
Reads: 2.6251 kL
